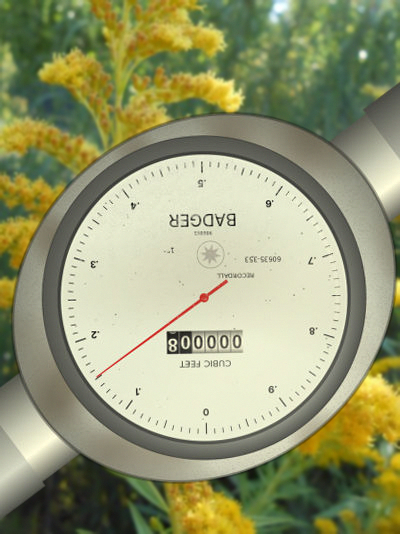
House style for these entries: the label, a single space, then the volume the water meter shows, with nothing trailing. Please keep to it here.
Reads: 8.15 ft³
